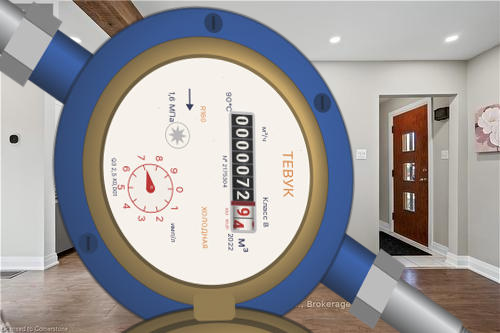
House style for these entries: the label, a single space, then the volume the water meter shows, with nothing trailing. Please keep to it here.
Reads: 72.937 m³
